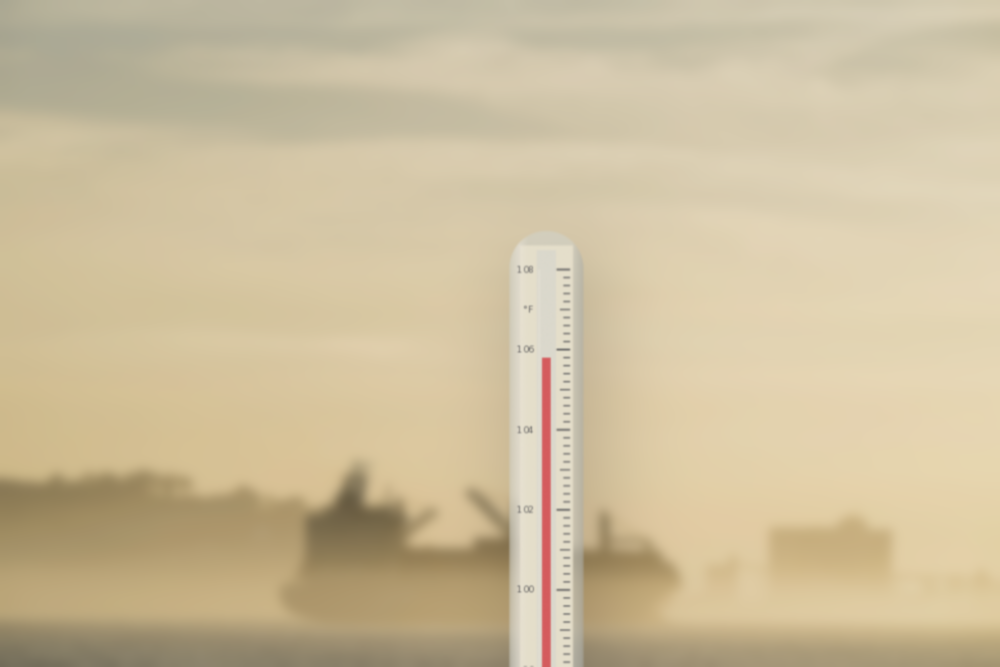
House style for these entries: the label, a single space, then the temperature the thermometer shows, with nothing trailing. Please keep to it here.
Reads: 105.8 °F
